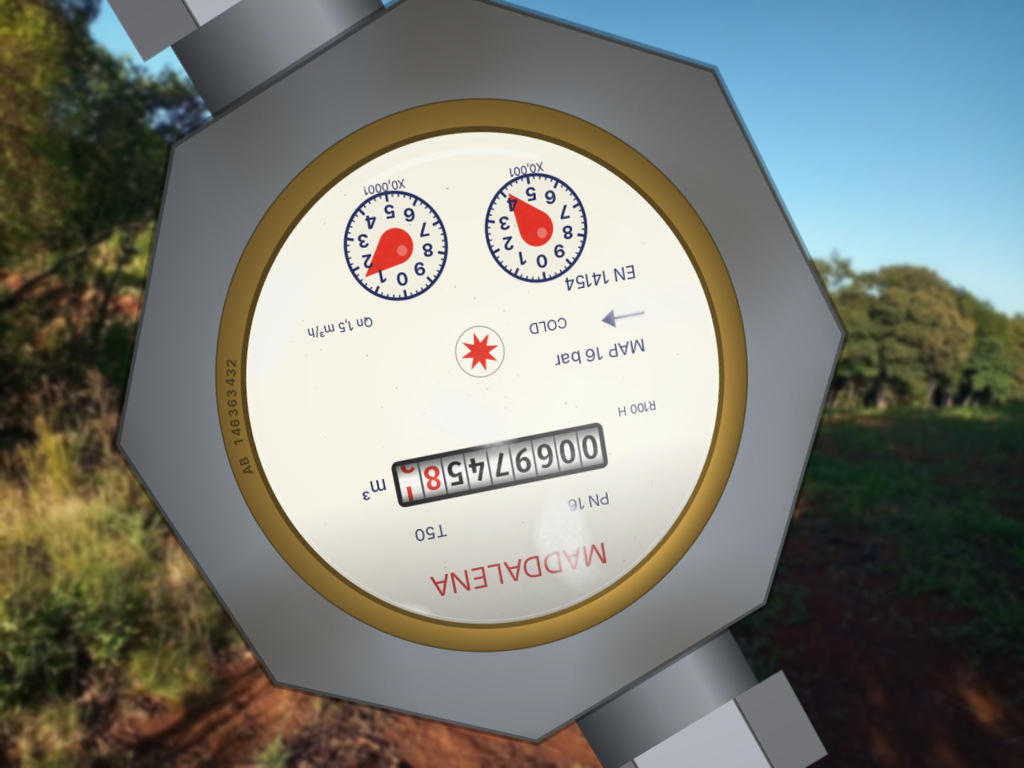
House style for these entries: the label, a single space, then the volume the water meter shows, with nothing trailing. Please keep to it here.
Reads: 69745.8141 m³
